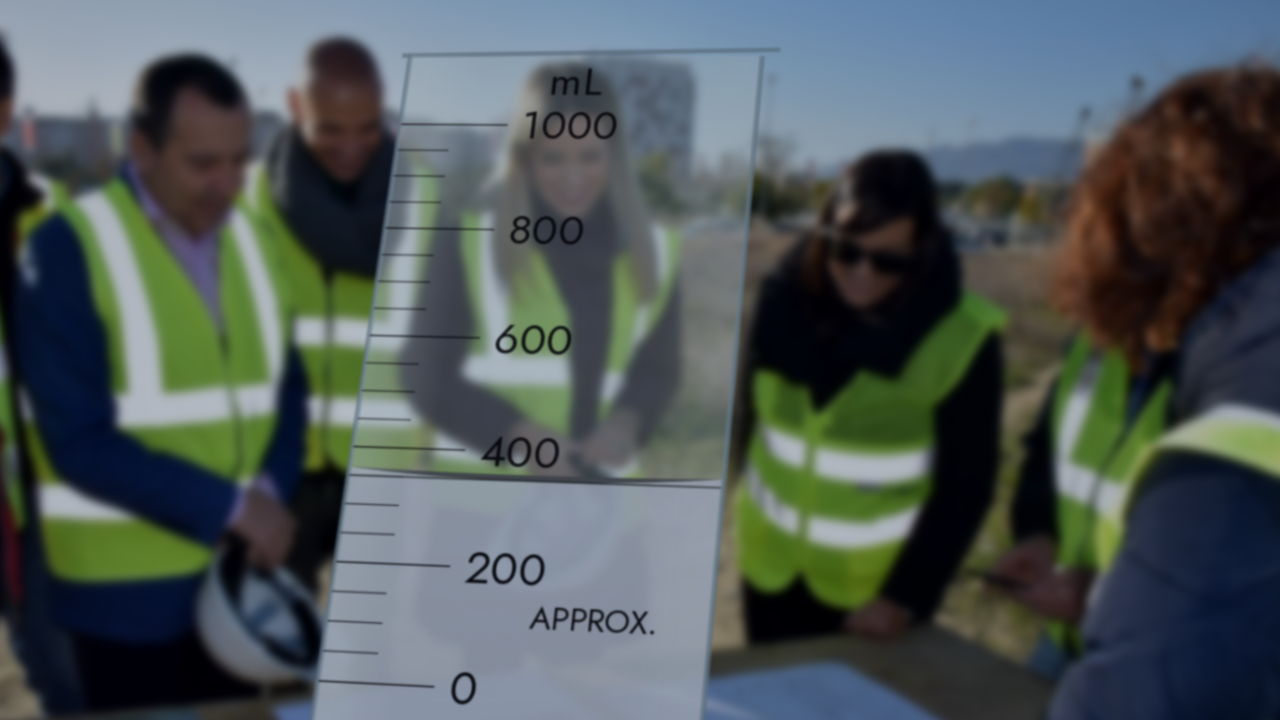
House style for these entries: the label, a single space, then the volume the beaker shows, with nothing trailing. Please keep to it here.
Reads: 350 mL
